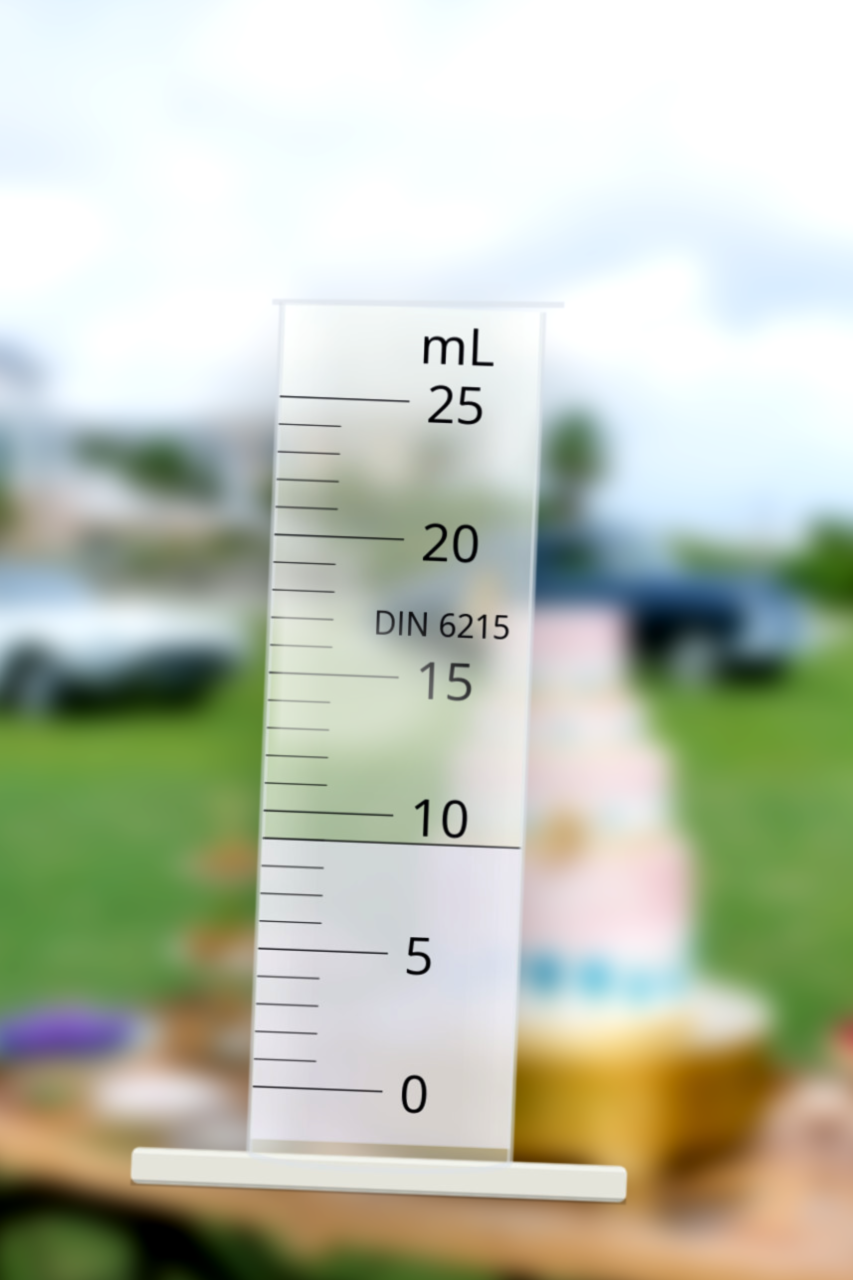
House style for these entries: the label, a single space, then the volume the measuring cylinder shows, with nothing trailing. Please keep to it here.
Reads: 9 mL
